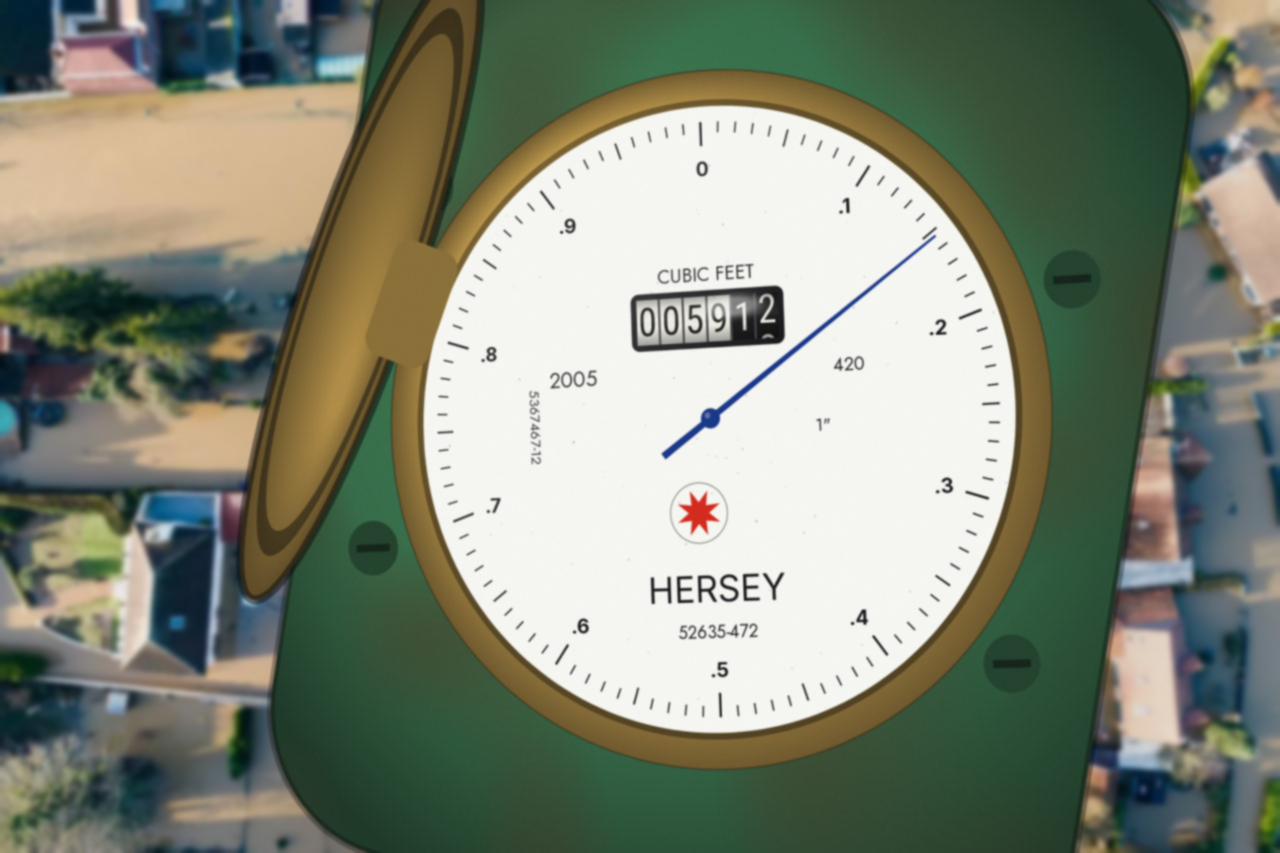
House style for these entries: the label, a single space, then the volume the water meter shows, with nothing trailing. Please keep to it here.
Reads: 5912.15 ft³
